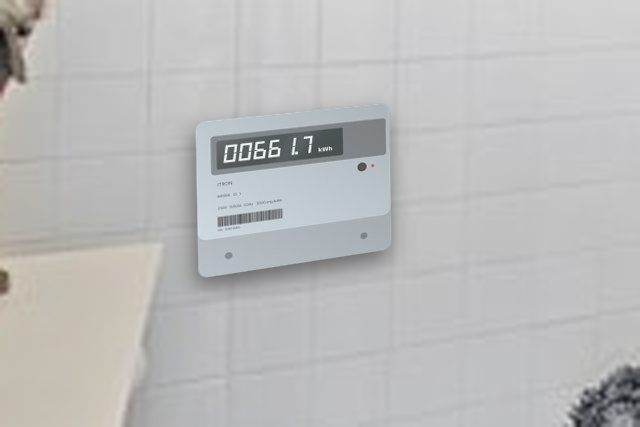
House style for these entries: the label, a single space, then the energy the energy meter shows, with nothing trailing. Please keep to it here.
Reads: 661.7 kWh
